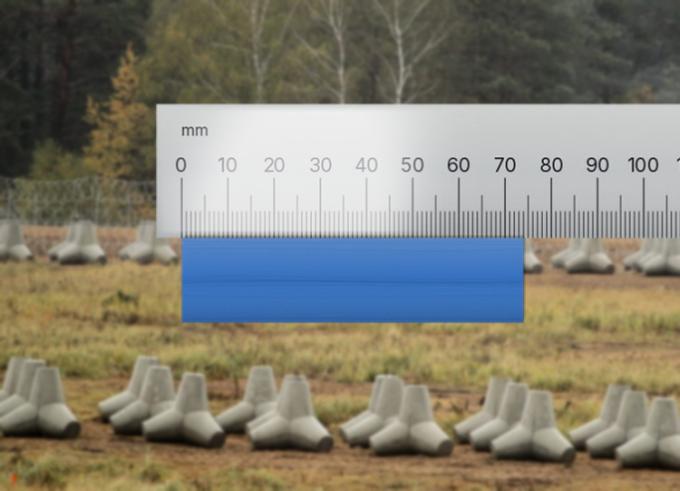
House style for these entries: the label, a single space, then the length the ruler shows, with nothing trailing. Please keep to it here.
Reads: 74 mm
